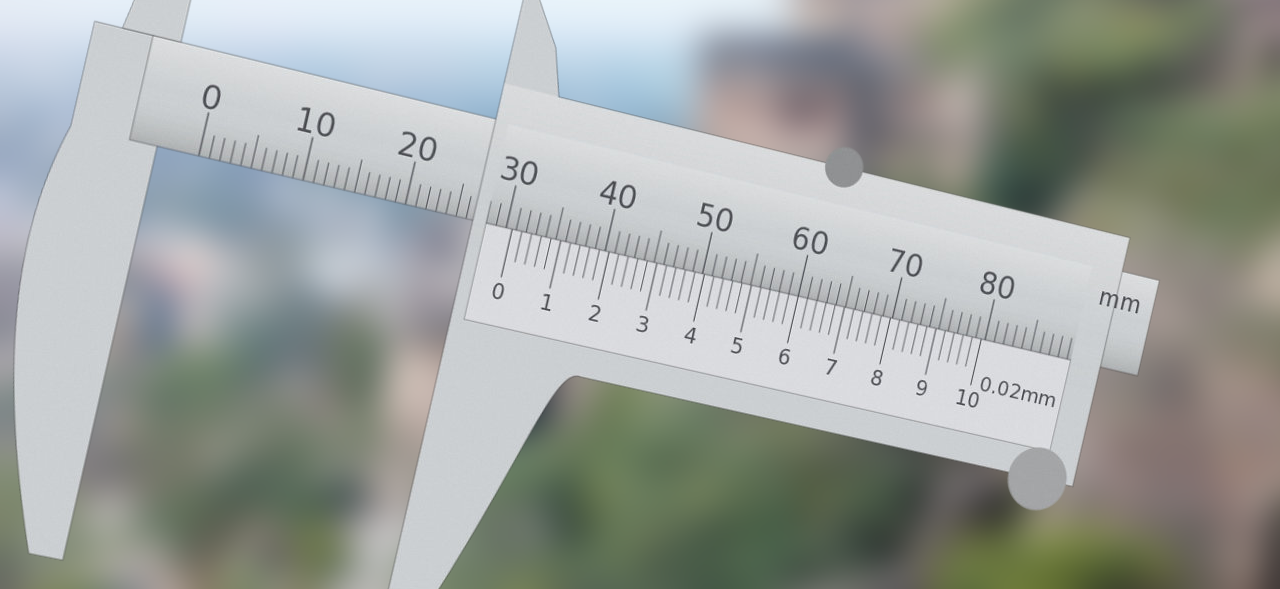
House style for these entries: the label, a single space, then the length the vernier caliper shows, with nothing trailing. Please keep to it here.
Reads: 30.6 mm
